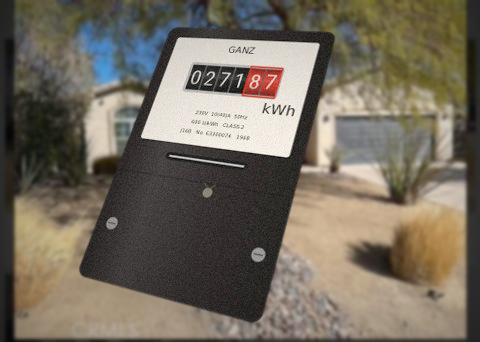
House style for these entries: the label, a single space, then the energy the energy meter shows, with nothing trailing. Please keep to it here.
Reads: 271.87 kWh
